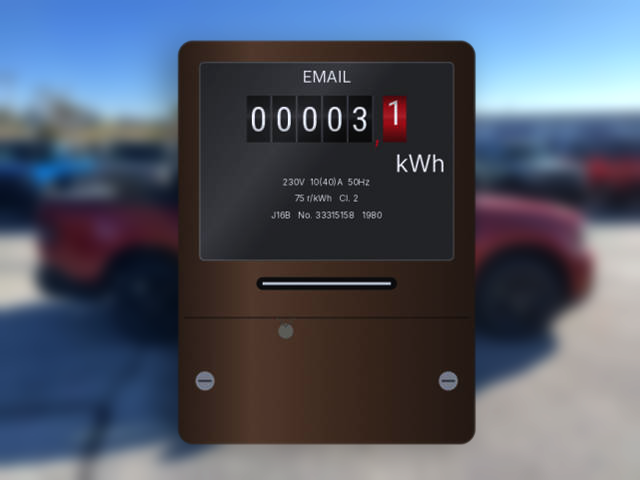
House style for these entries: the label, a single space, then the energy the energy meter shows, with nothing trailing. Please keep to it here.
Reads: 3.1 kWh
